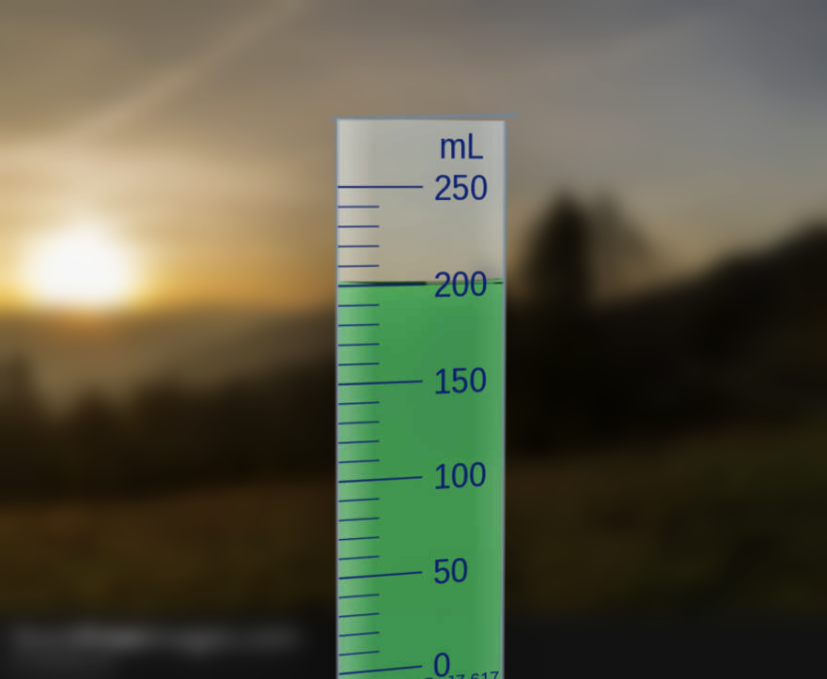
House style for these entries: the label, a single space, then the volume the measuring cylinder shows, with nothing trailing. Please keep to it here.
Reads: 200 mL
